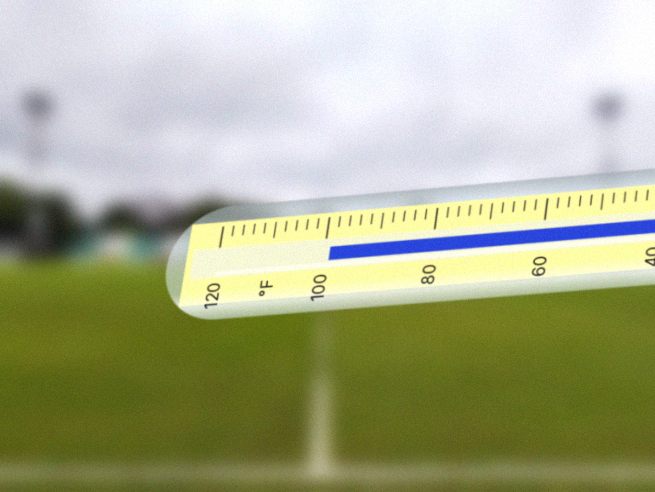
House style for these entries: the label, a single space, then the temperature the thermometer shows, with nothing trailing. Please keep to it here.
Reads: 99 °F
